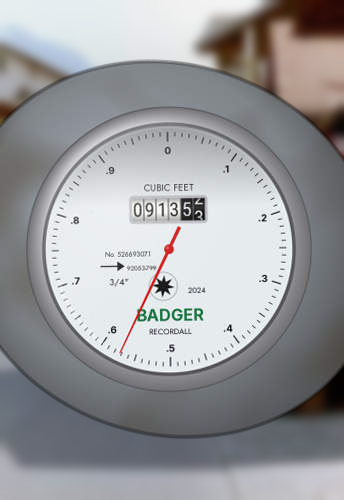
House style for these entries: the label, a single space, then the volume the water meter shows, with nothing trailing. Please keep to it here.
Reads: 91352.57 ft³
